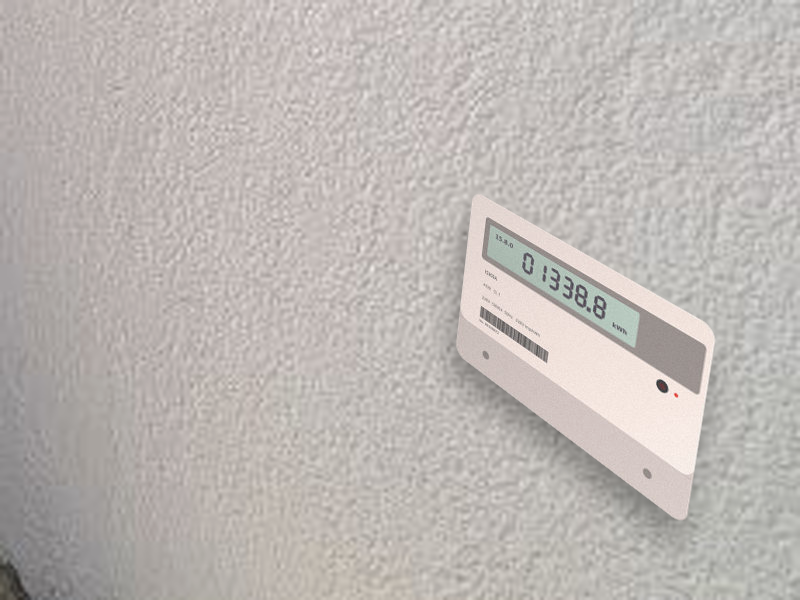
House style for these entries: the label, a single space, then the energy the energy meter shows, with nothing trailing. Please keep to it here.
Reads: 1338.8 kWh
